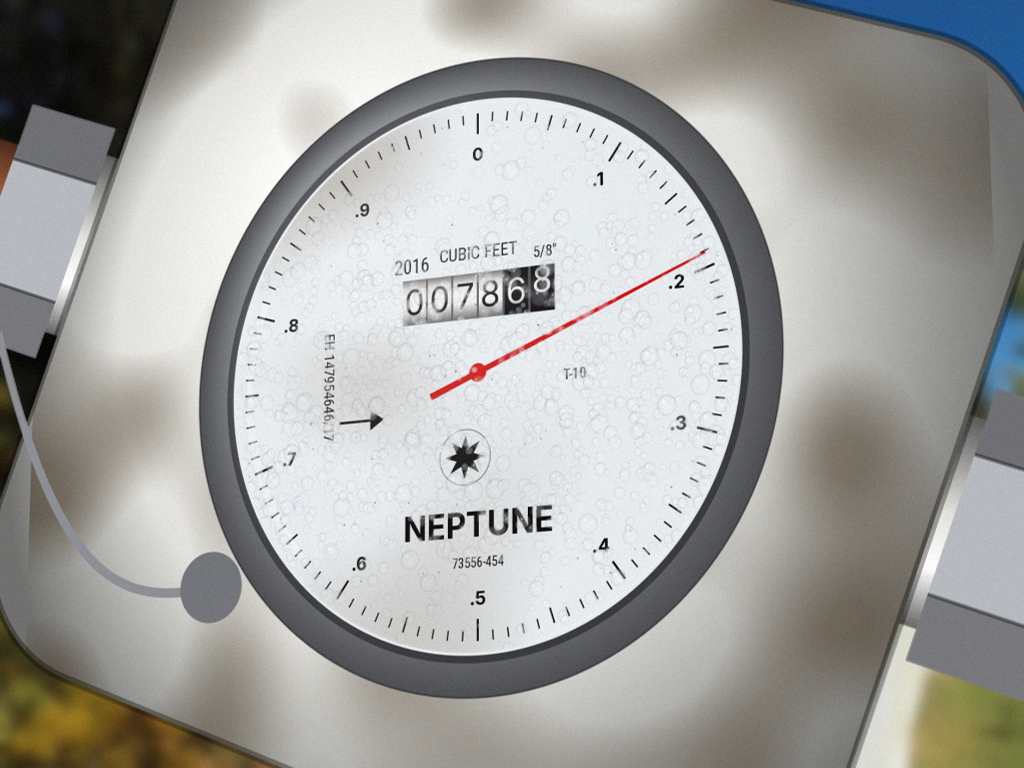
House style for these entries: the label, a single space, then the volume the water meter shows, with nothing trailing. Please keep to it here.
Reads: 7868.19 ft³
